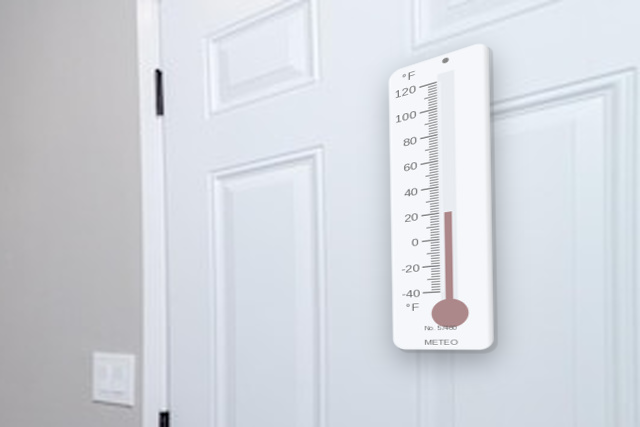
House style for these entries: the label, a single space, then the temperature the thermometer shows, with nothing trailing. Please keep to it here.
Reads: 20 °F
